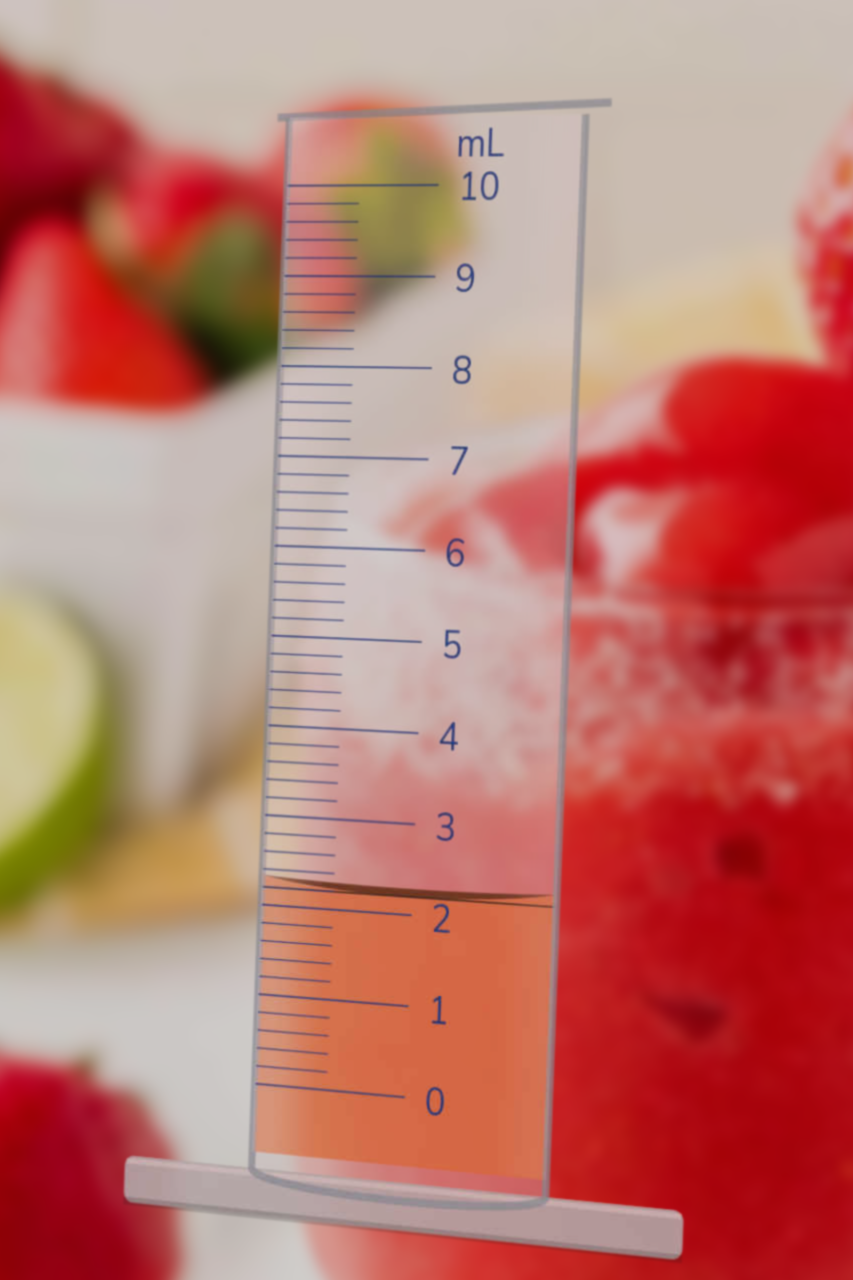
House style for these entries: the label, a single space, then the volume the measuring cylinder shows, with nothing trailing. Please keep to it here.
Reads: 2.2 mL
